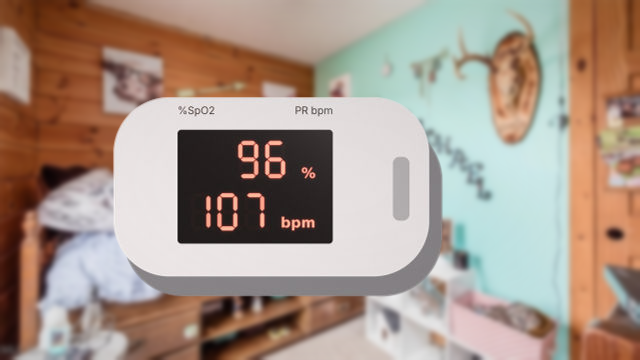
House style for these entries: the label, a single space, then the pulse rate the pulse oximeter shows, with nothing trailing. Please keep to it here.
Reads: 107 bpm
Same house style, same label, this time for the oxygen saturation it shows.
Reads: 96 %
